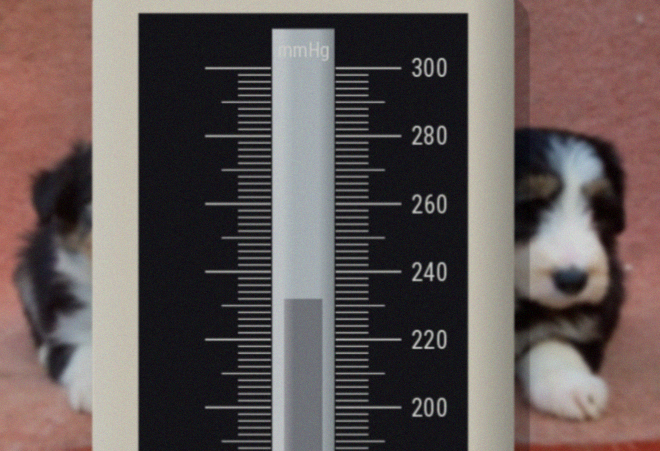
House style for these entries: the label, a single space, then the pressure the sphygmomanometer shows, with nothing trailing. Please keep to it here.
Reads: 232 mmHg
